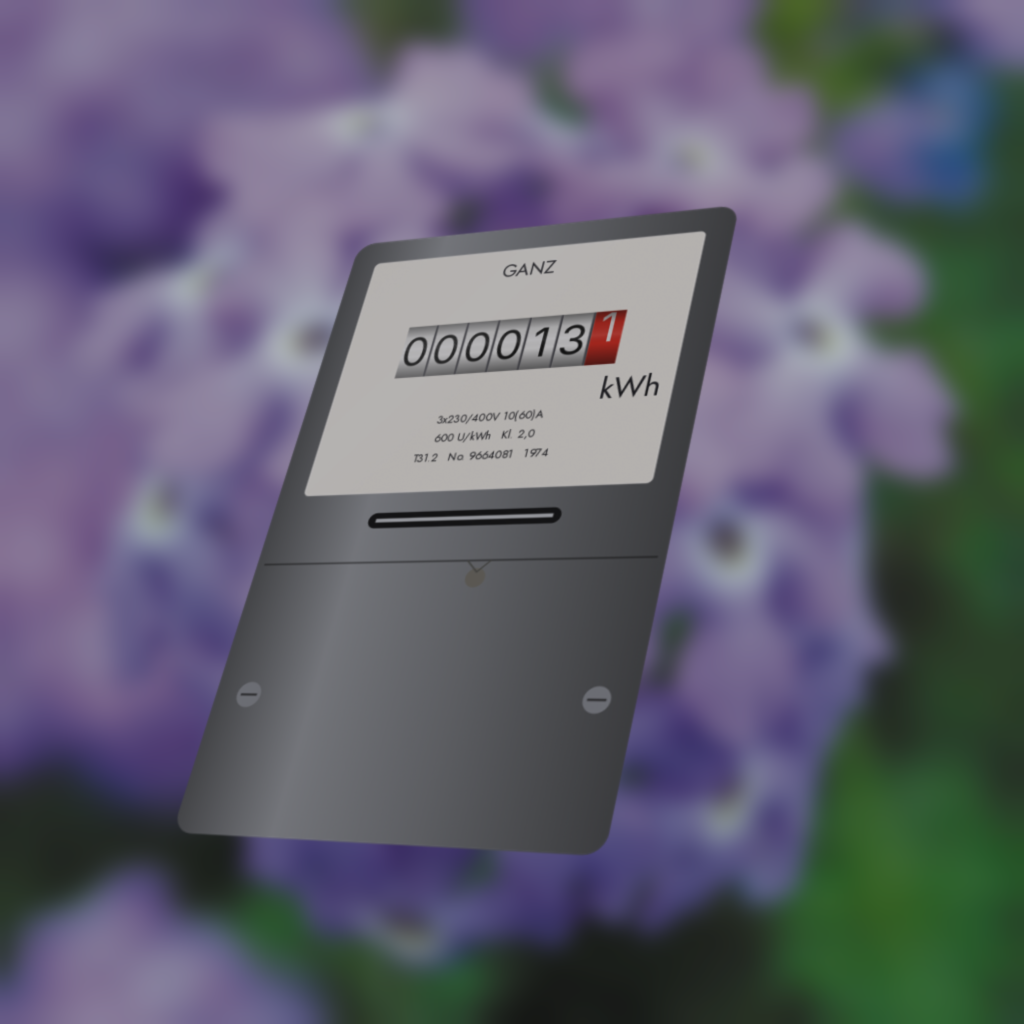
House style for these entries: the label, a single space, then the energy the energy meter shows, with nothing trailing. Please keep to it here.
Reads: 13.1 kWh
